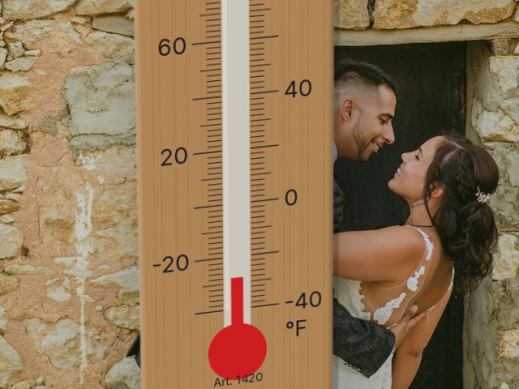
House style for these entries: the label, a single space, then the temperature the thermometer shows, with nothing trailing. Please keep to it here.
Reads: -28 °F
